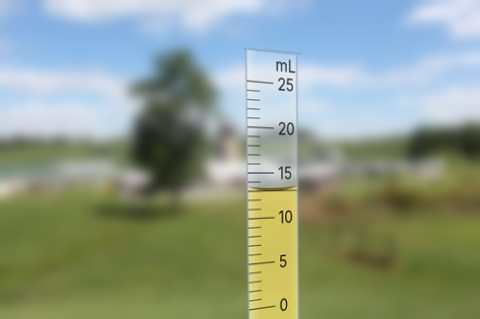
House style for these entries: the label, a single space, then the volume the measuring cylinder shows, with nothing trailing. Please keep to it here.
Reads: 13 mL
